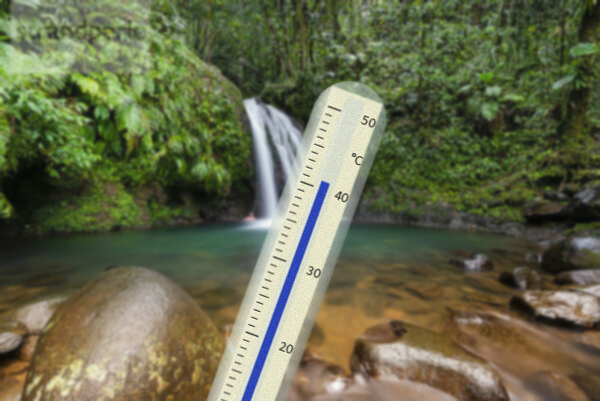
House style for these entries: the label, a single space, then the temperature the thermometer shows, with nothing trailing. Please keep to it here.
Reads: 41 °C
